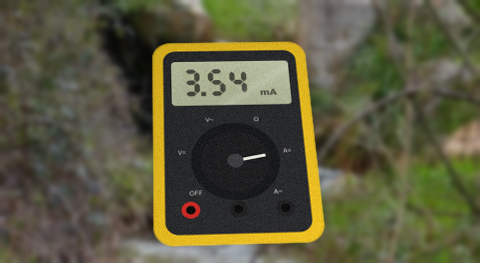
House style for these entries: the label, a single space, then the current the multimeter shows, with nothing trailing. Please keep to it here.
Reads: 3.54 mA
